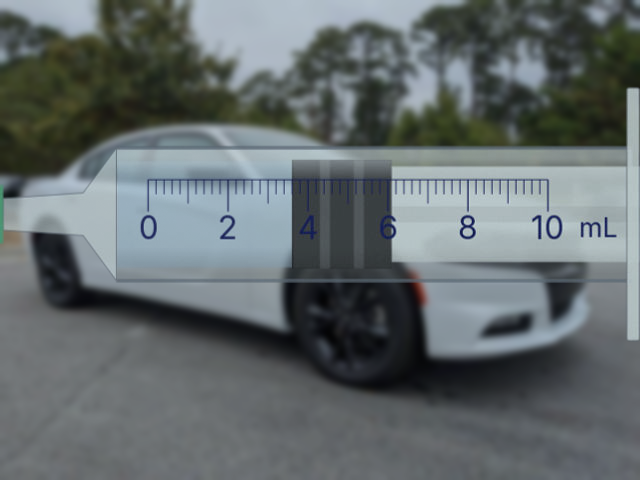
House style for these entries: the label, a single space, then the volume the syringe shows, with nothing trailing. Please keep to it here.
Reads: 3.6 mL
